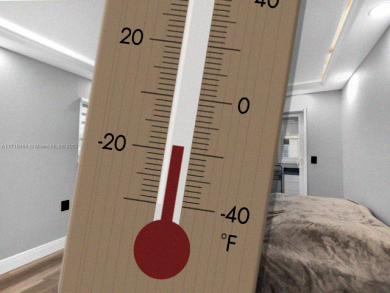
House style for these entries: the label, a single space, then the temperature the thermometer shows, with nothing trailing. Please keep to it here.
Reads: -18 °F
